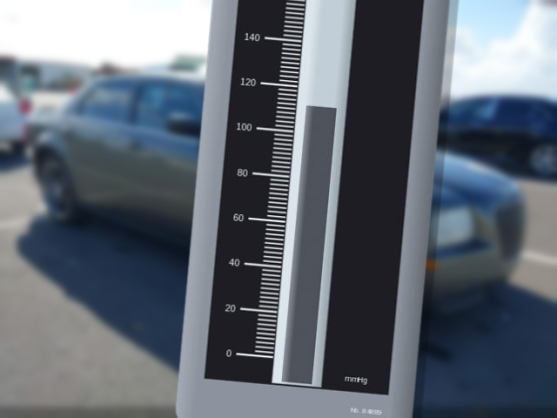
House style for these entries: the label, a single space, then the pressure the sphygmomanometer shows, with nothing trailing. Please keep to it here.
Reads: 112 mmHg
